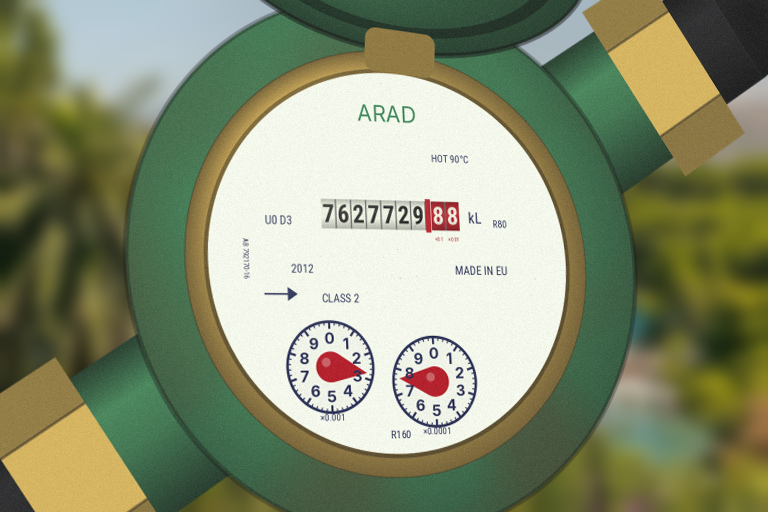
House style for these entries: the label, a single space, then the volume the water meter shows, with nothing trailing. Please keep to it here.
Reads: 7627729.8827 kL
